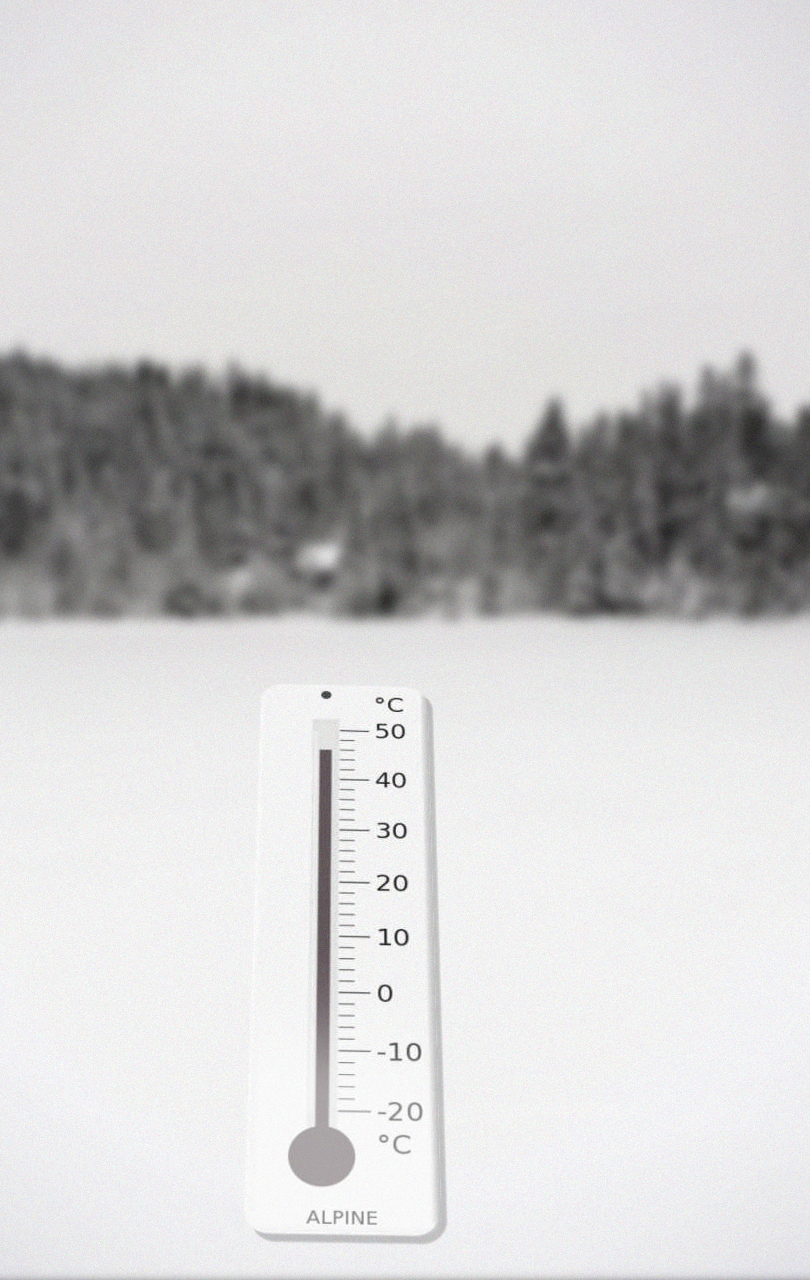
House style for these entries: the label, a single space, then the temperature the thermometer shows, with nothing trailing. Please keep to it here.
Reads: 46 °C
